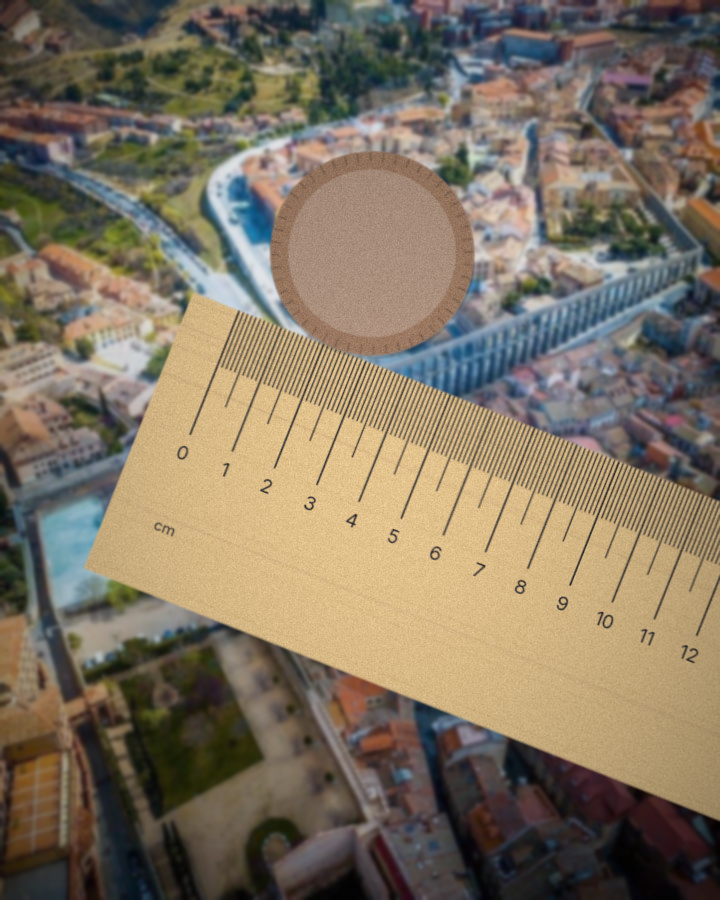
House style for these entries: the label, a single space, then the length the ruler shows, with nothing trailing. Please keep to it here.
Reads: 4.5 cm
